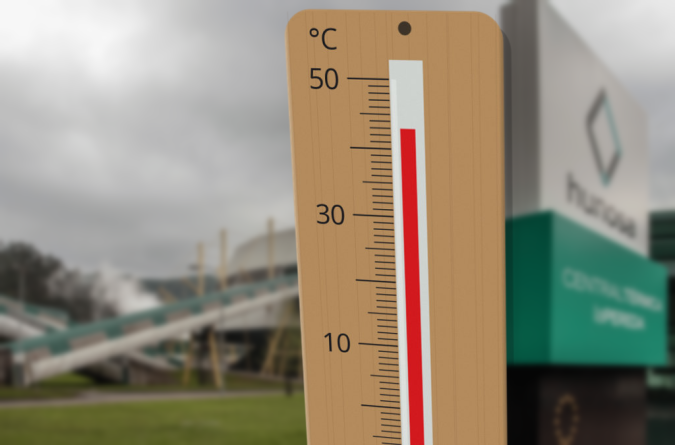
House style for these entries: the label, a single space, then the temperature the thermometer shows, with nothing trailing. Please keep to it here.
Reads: 43 °C
